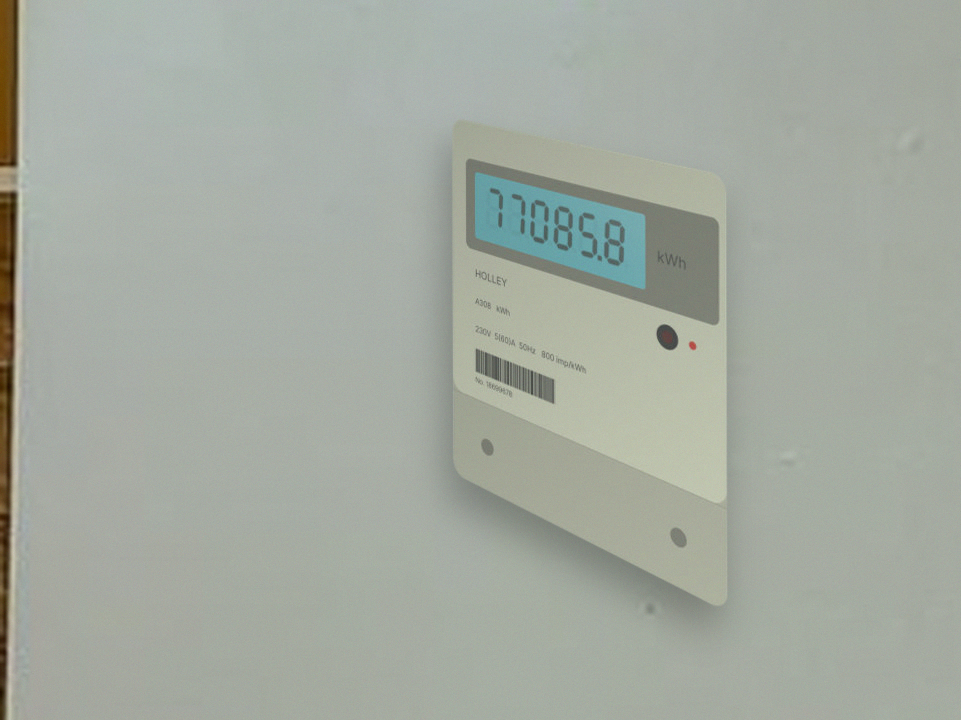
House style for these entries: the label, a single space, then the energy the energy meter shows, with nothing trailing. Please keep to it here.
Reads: 77085.8 kWh
